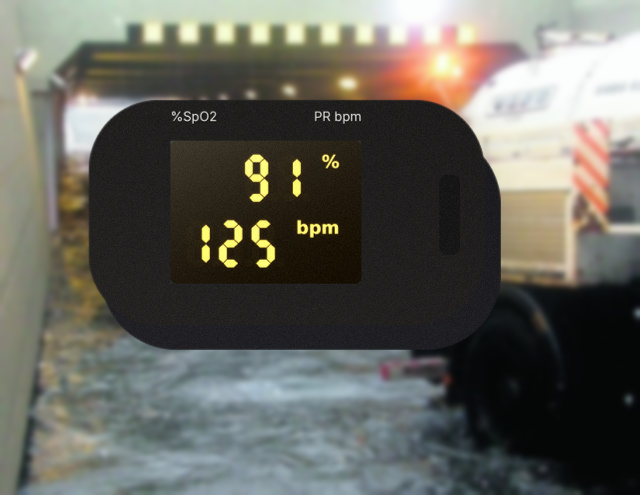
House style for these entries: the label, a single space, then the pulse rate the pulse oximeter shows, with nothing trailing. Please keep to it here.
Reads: 125 bpm
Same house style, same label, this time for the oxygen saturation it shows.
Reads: 91 %
